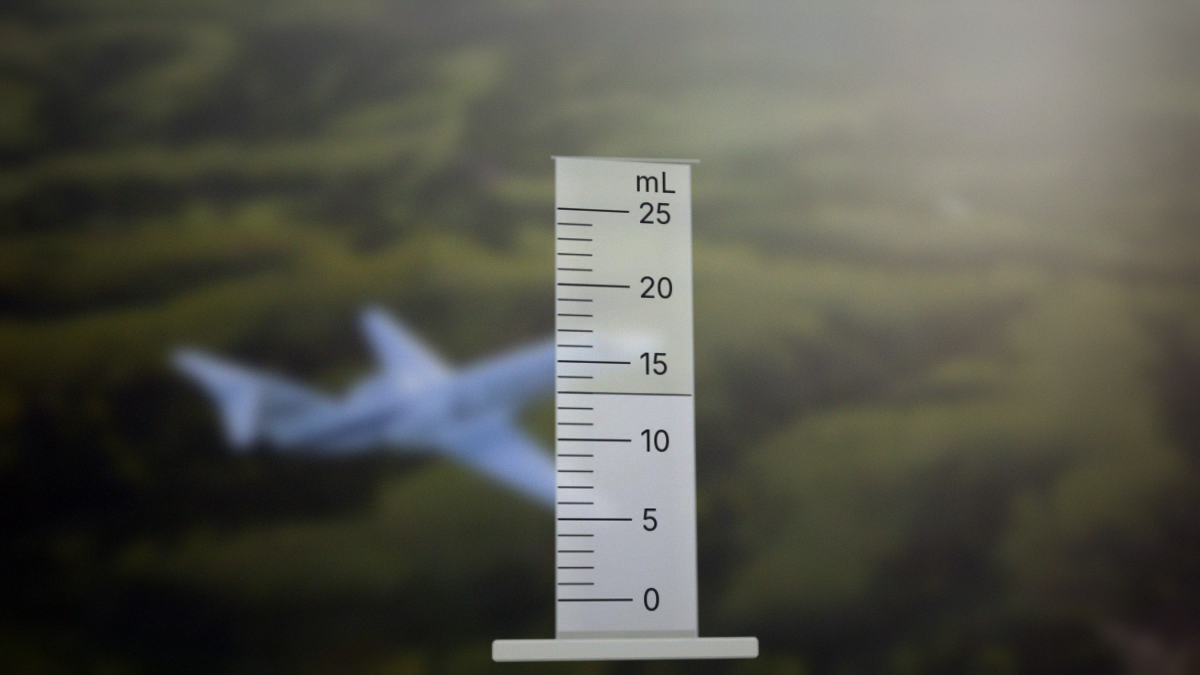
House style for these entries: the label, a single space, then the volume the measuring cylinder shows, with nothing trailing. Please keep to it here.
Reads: 13 mL
